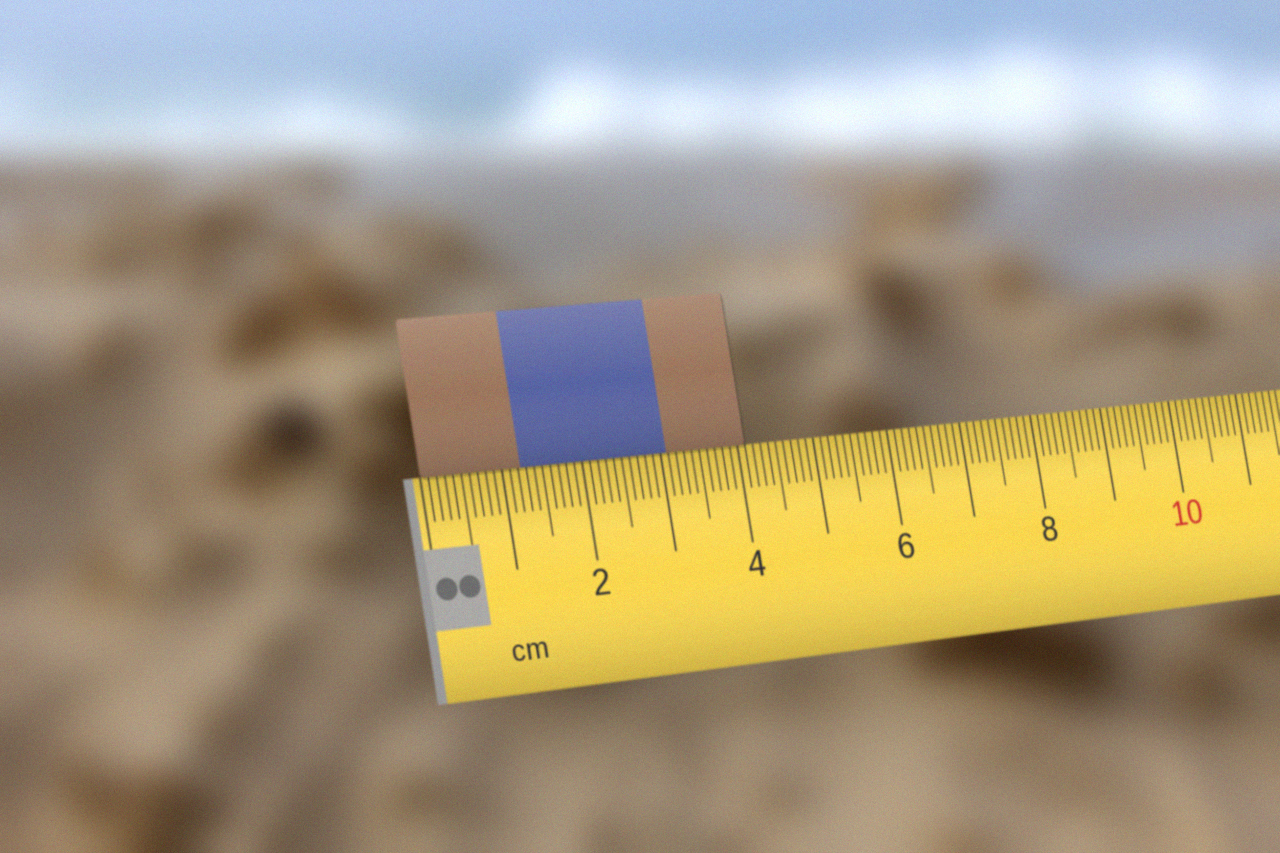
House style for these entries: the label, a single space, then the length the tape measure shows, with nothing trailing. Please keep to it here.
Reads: 4.1 cm
